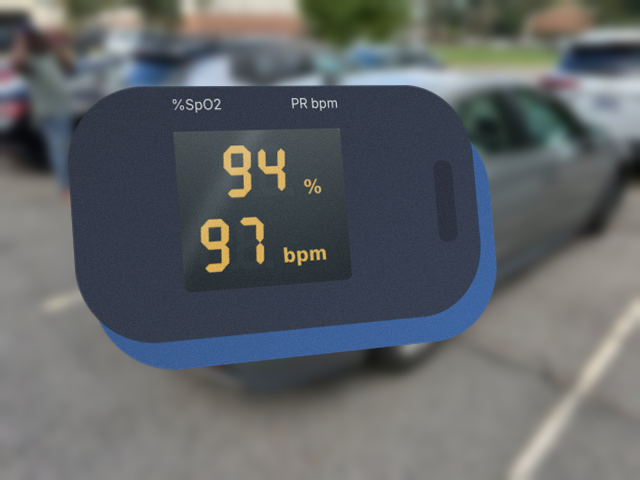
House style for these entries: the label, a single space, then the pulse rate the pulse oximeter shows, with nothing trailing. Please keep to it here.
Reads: 97 bpm
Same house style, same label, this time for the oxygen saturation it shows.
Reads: 94 %
